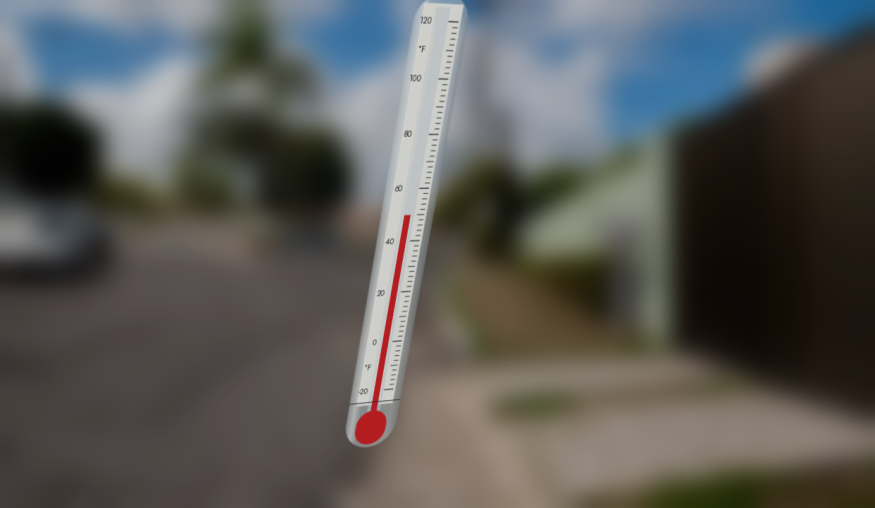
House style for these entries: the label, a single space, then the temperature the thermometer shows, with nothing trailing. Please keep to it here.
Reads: 50 °F
